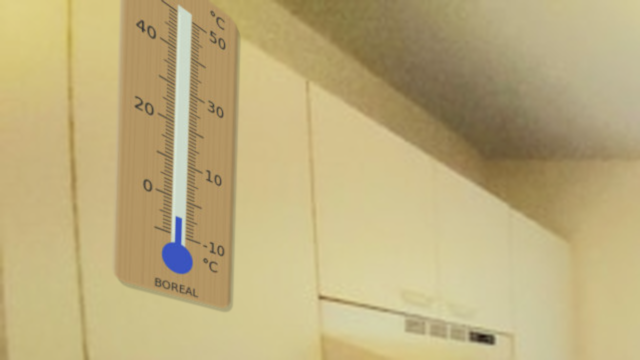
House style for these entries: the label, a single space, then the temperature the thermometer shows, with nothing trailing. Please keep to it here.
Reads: -5 °C
